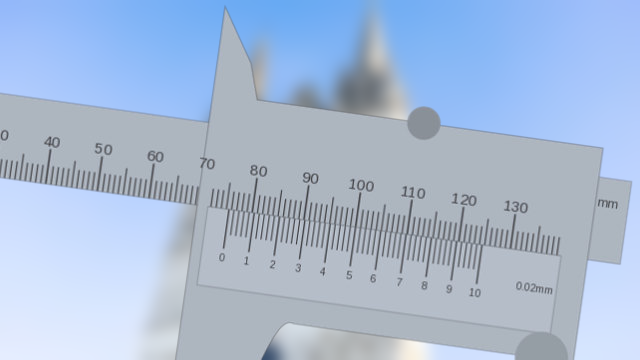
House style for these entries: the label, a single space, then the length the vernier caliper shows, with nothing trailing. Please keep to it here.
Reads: 75.5 mm
